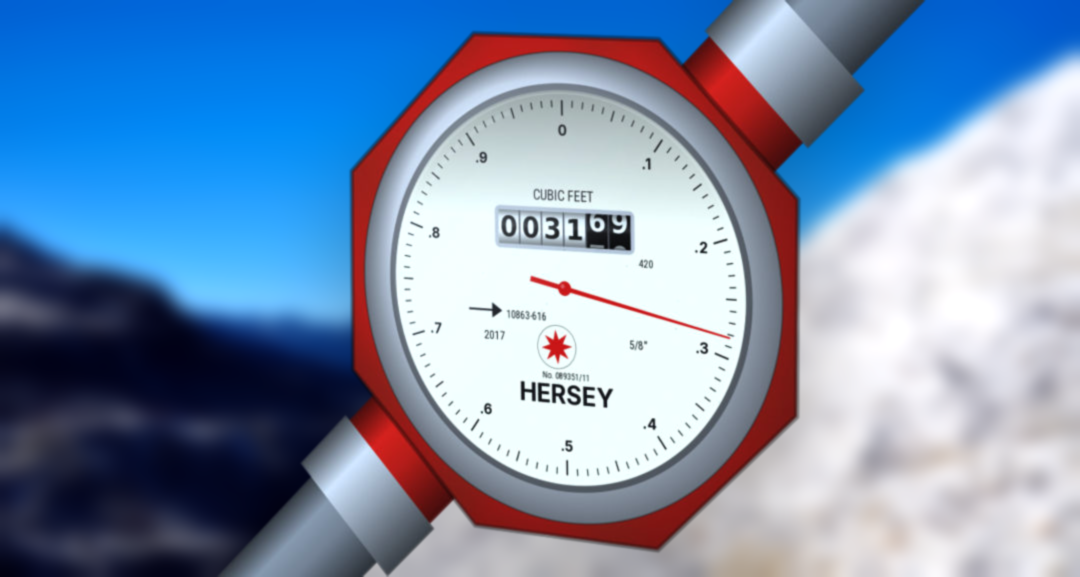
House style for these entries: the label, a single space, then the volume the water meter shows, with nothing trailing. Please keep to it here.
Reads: 3169.28 ft³
